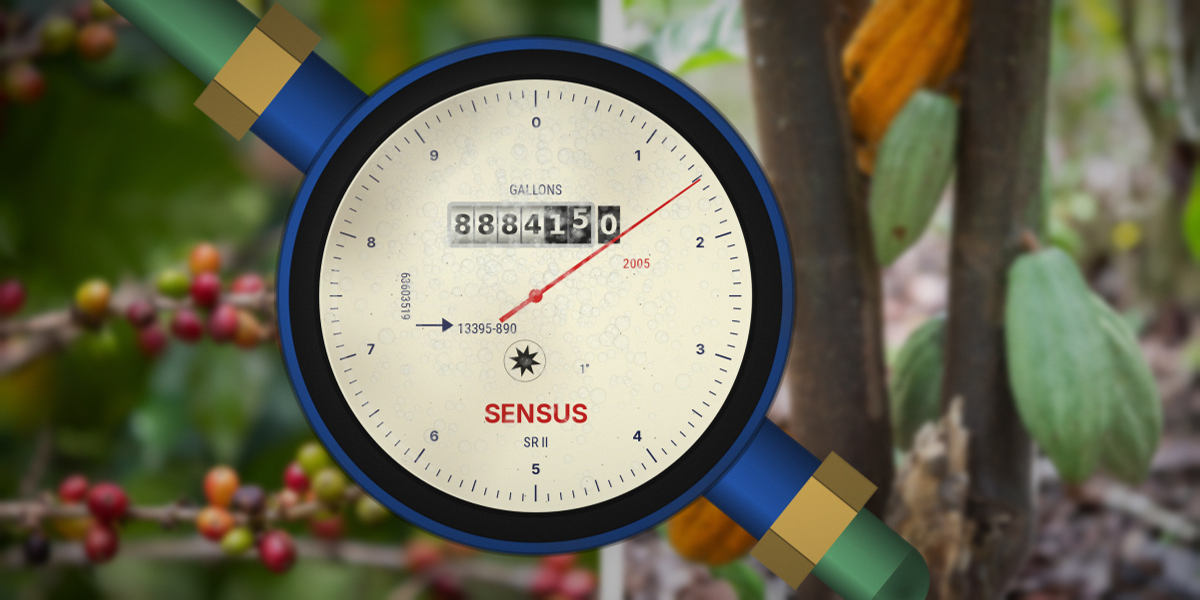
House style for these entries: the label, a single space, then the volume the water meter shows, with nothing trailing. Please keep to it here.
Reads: 8884151.5 gal
